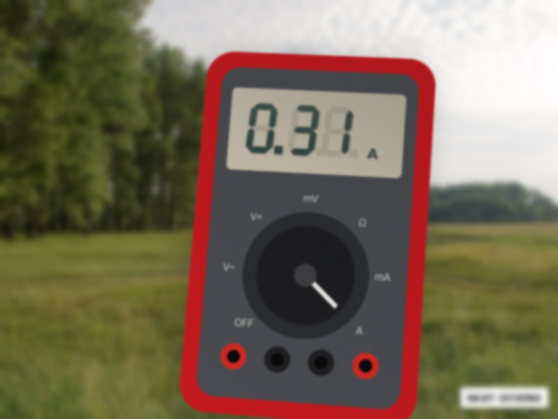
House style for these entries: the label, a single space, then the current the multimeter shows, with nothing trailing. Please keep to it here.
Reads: 0.31 A
